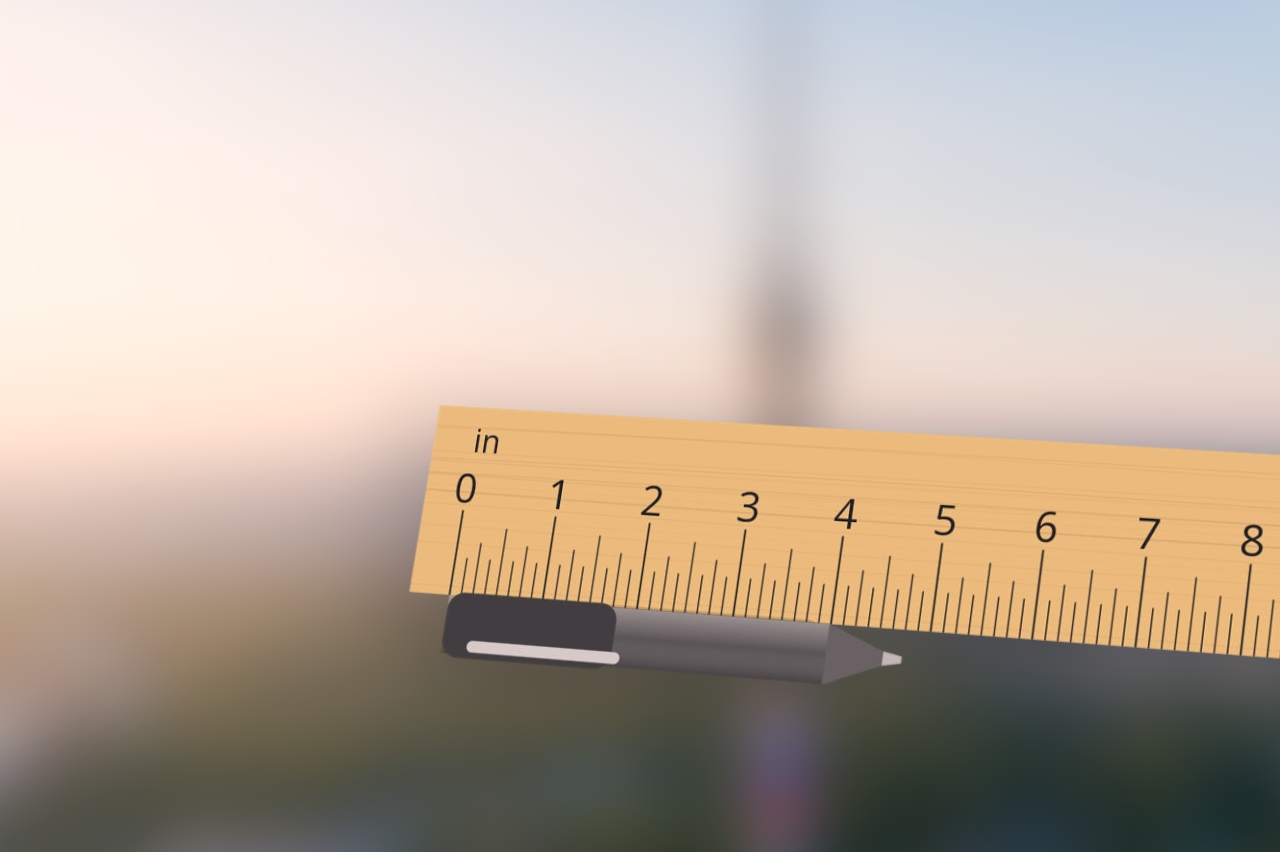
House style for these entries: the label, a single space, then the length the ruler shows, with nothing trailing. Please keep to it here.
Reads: 4.75 in
